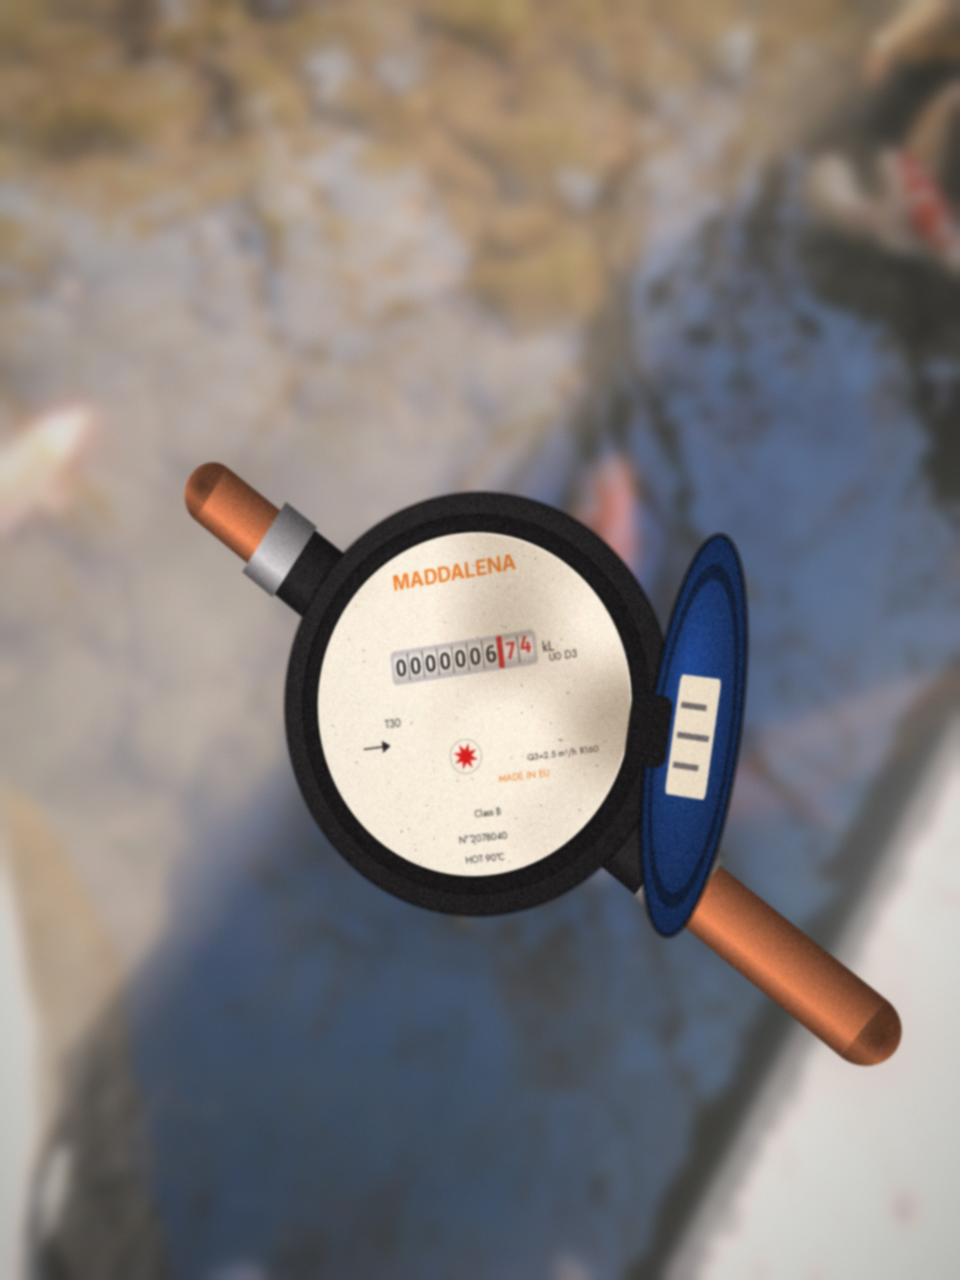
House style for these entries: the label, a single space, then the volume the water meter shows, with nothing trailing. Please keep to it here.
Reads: 6.74 kL
